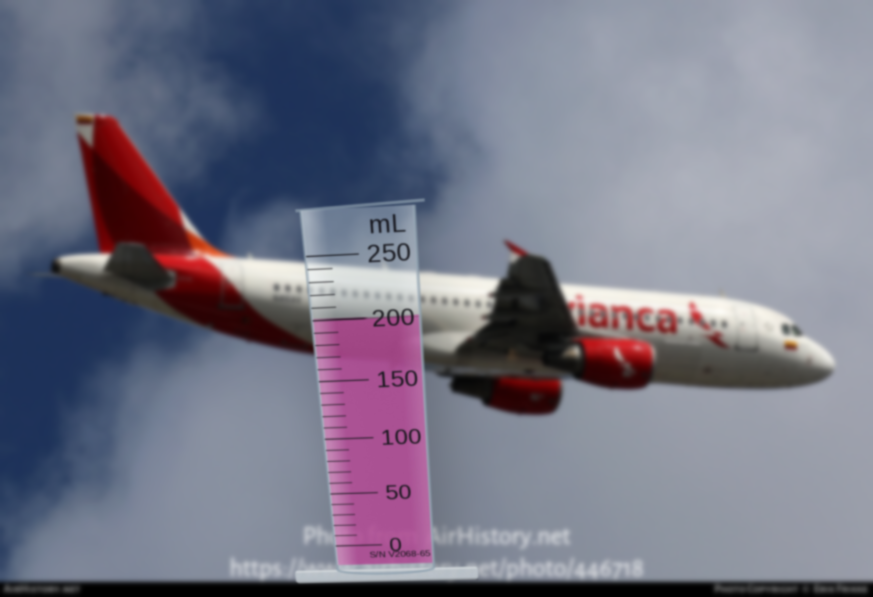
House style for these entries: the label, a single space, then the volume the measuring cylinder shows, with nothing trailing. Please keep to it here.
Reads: 200 mL
